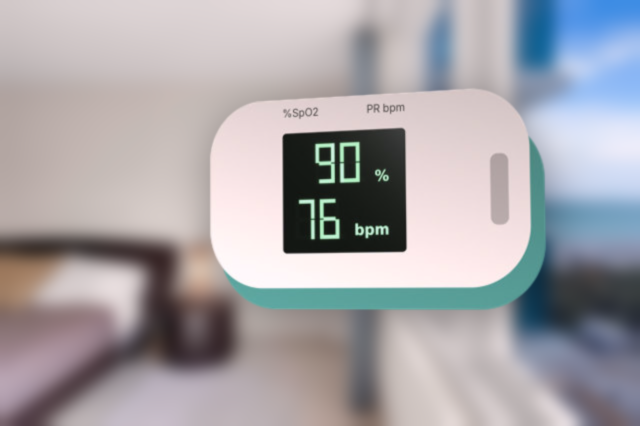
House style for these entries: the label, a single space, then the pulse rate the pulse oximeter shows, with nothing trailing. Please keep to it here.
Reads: 76 bpm
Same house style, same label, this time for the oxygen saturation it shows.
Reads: 90 %
